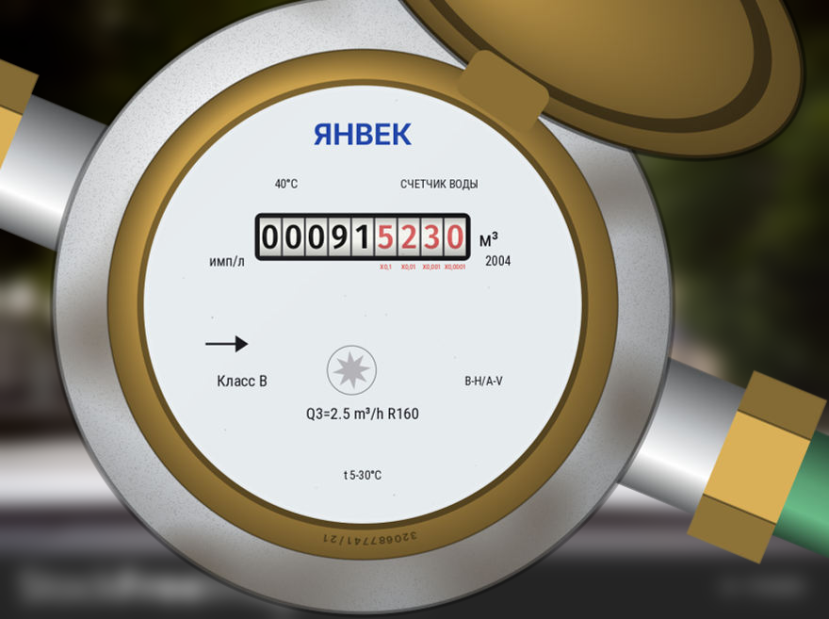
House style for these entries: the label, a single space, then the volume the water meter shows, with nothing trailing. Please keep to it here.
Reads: 91.5230 m³
